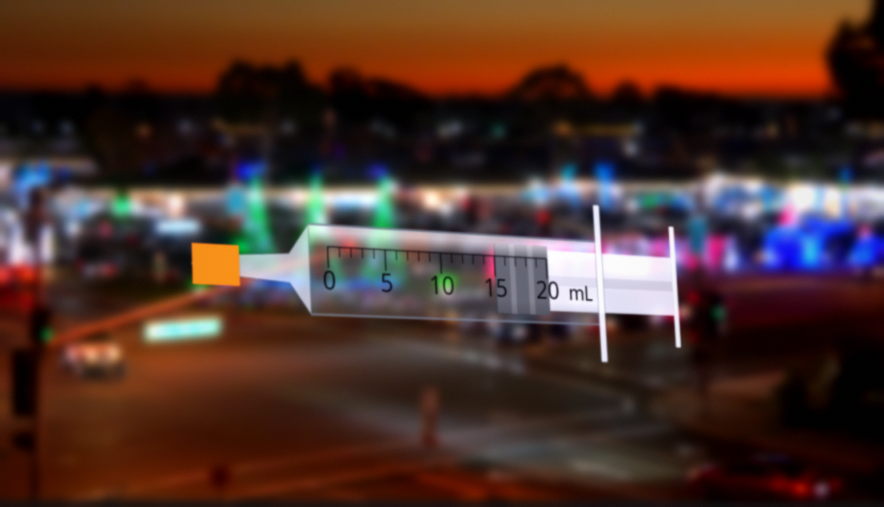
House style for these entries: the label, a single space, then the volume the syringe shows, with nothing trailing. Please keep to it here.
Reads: 15 mL
